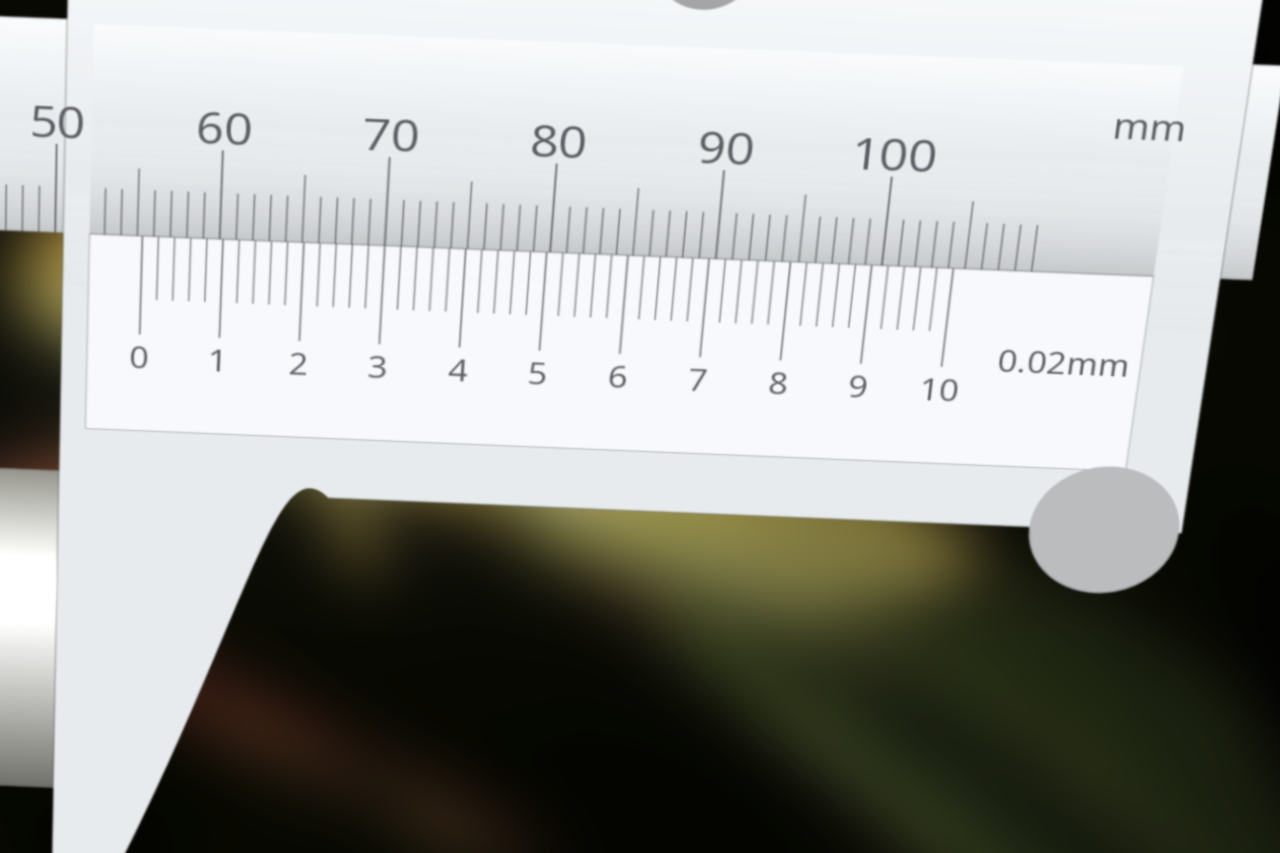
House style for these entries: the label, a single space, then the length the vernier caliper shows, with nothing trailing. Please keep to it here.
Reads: 55.3 mm
